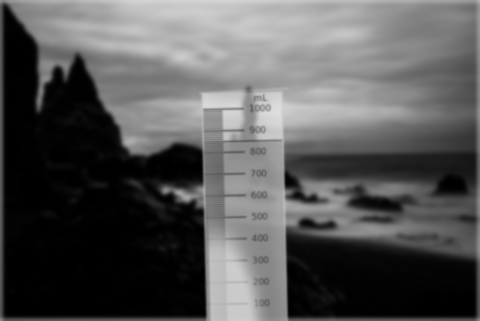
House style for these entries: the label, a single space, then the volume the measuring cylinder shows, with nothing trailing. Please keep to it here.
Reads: 850 mL
